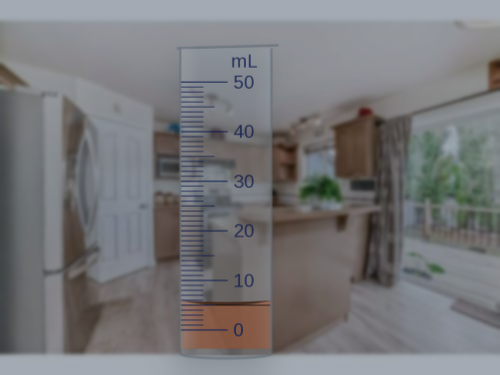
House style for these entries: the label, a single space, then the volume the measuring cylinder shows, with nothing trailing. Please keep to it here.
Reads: 5 mL
